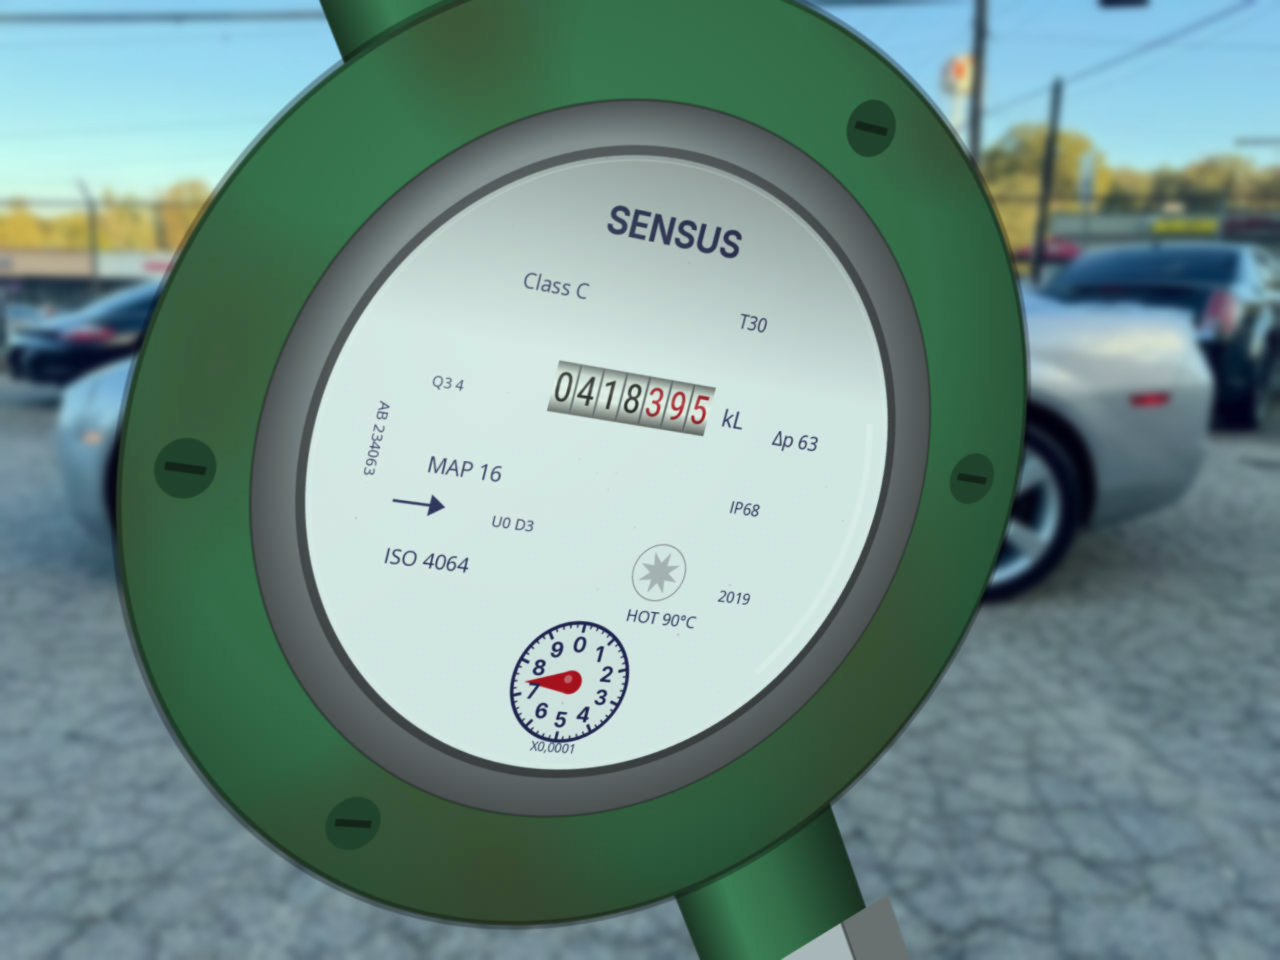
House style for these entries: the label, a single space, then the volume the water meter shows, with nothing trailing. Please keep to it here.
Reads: 418.3957 kL
